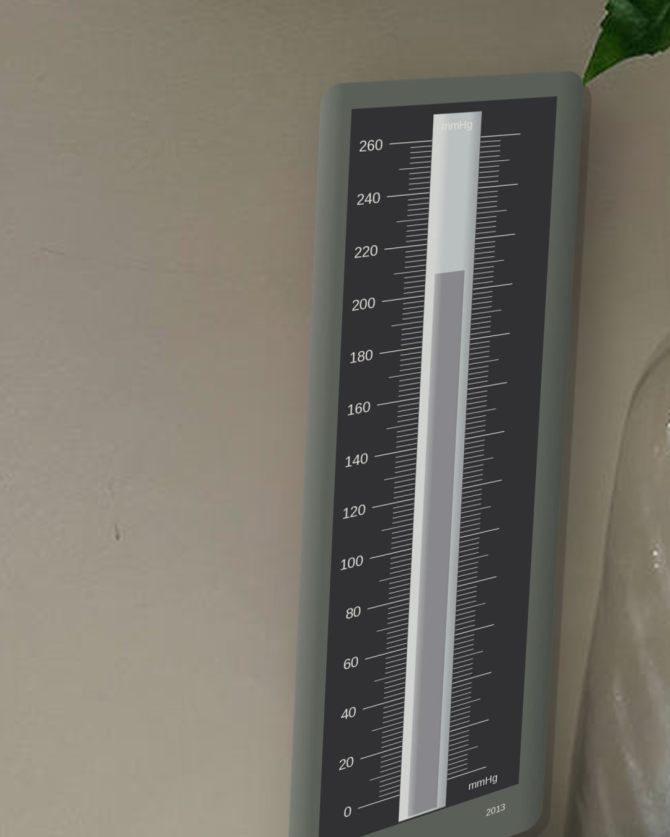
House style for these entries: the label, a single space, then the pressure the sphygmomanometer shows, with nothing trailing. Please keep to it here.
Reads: 208 mmHg
